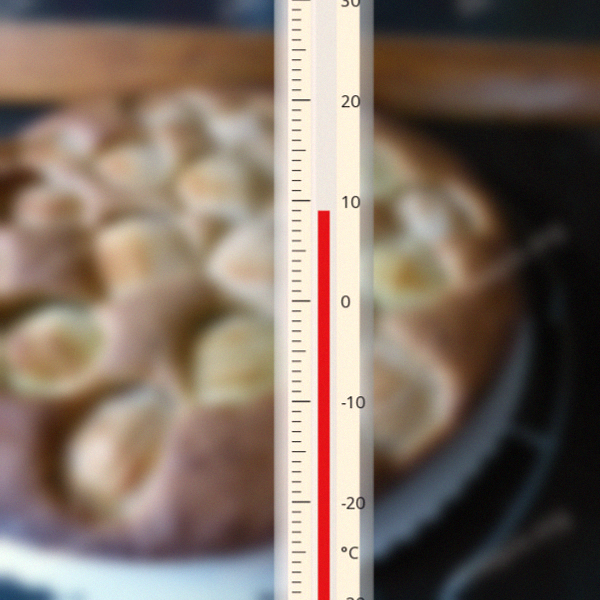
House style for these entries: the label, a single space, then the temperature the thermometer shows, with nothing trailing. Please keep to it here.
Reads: 9 °C
